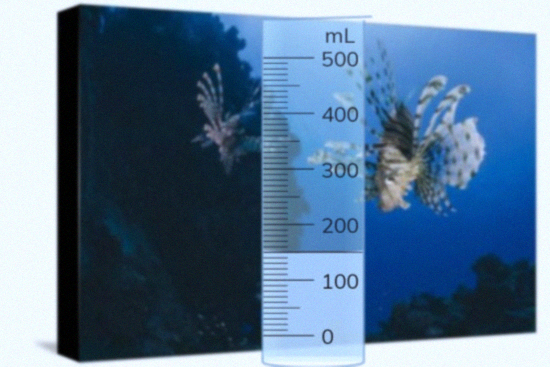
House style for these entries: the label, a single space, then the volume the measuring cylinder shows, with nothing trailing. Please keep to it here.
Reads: 150 mL
